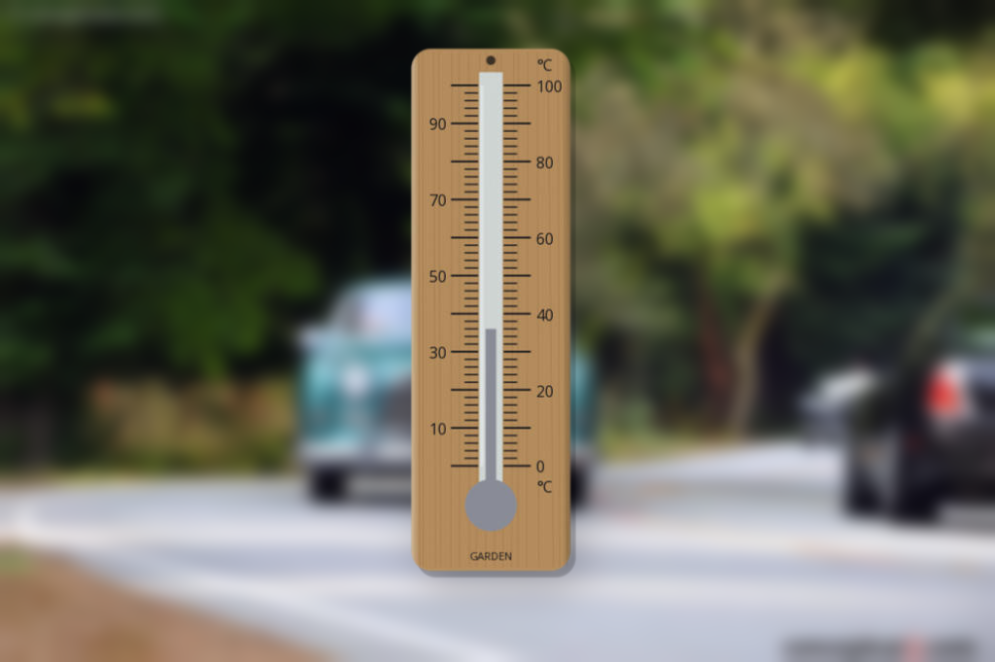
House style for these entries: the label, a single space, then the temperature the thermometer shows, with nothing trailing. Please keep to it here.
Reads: 36 °C
